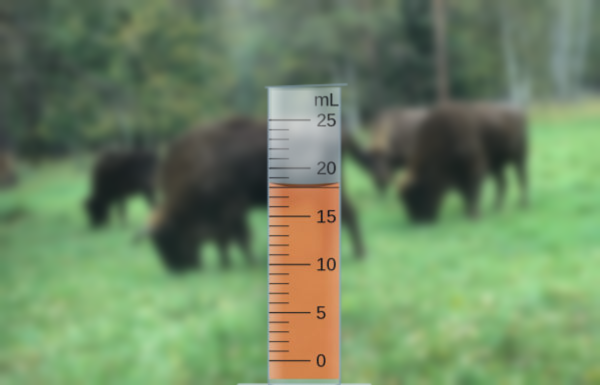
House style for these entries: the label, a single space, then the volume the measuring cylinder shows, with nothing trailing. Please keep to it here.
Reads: 18 mL
